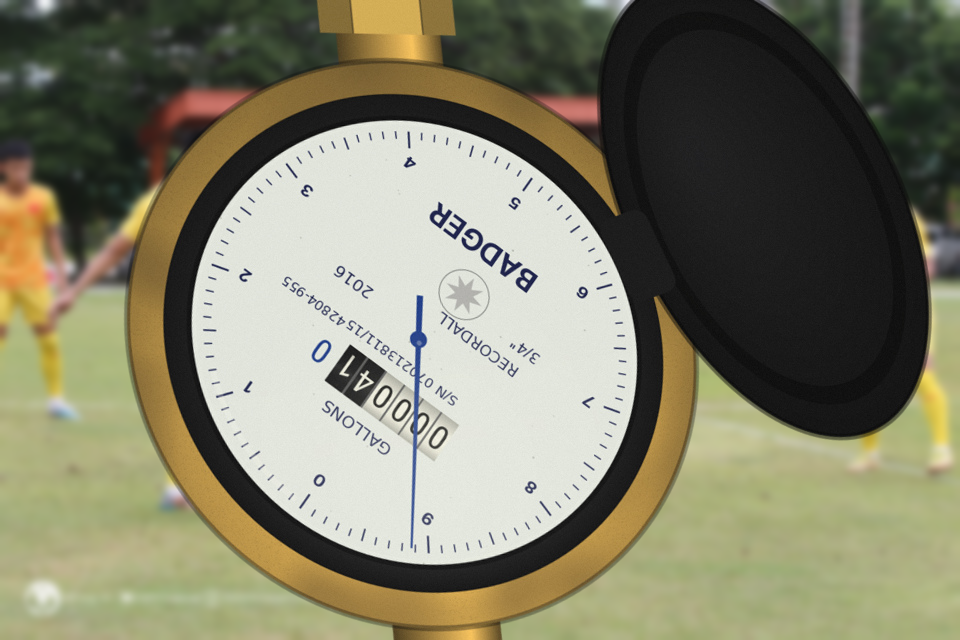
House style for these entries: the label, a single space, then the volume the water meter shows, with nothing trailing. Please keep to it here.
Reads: 409.1 gal
